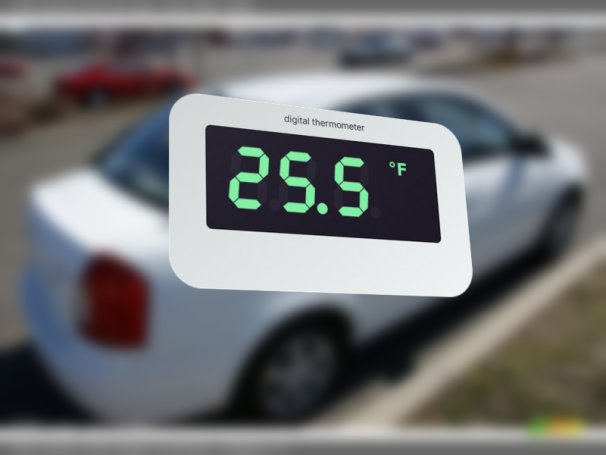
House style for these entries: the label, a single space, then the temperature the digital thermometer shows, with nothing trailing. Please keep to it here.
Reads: 25.5 °F
